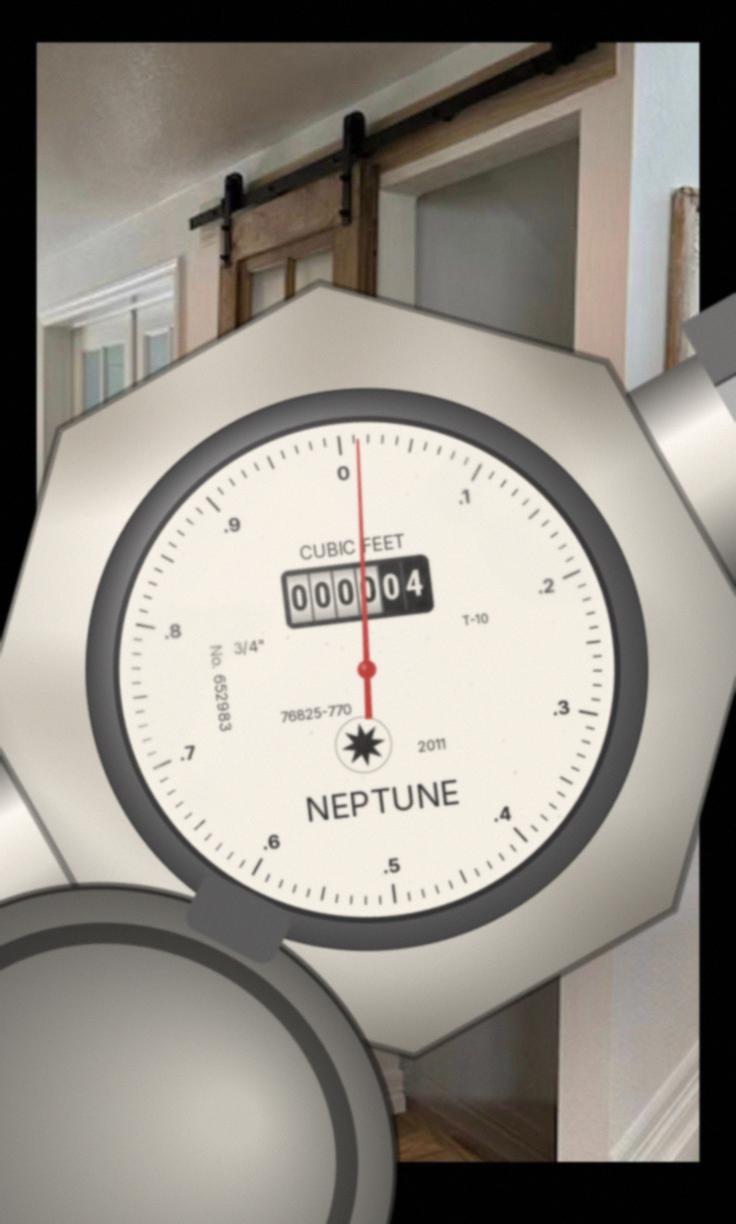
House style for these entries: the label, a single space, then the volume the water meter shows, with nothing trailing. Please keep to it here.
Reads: 4.01 ft³
